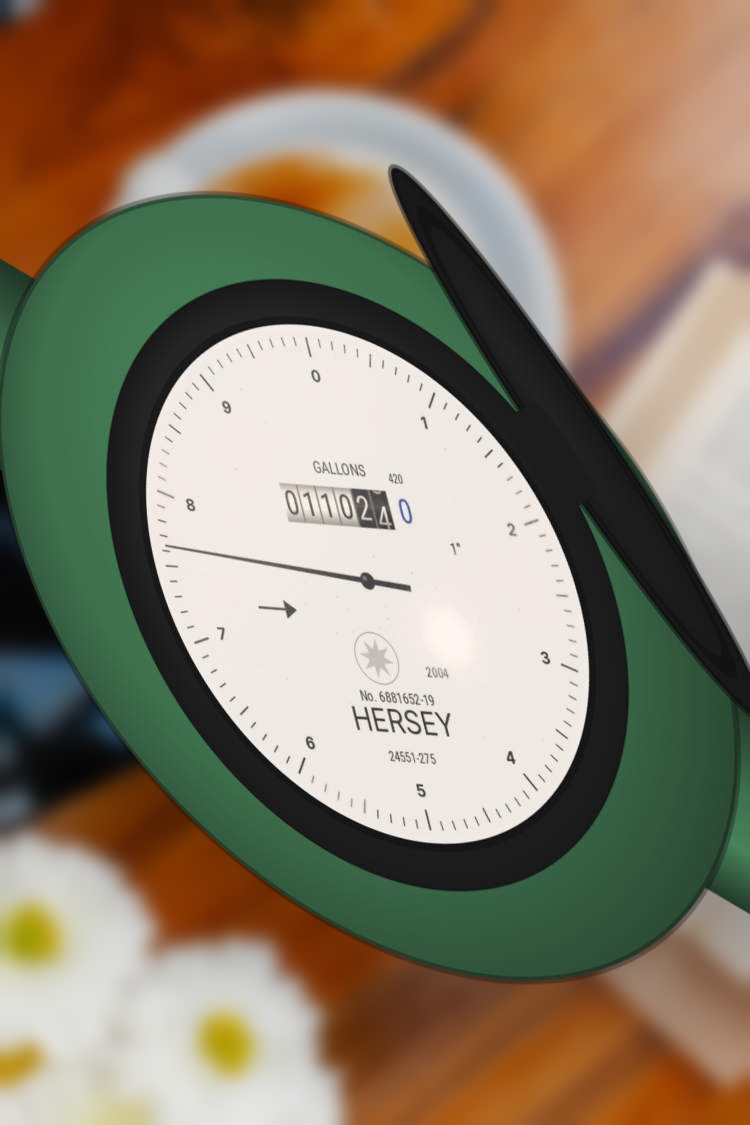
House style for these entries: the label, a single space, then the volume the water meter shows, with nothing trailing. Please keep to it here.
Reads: 110237.6 gal
